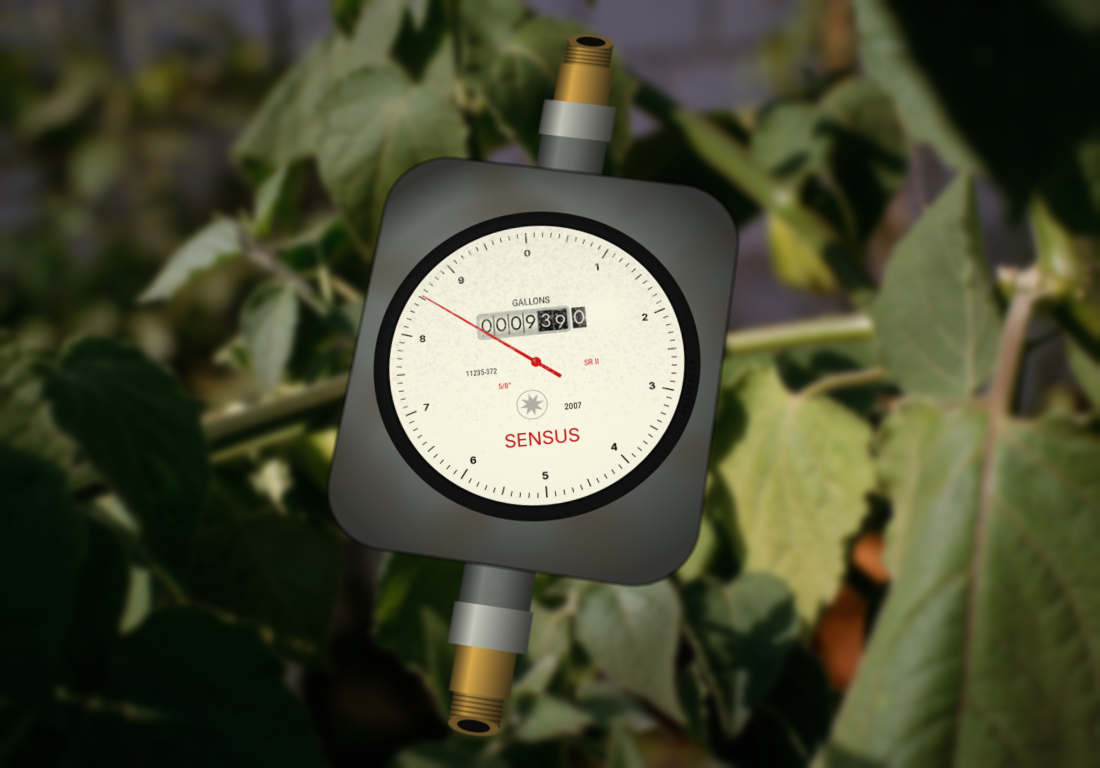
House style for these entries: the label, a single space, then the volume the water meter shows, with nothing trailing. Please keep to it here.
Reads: 9388.5 gal
